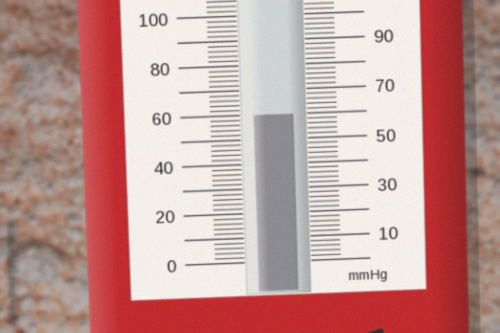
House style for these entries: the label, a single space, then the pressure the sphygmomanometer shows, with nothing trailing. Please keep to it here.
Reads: 60 mmHg
